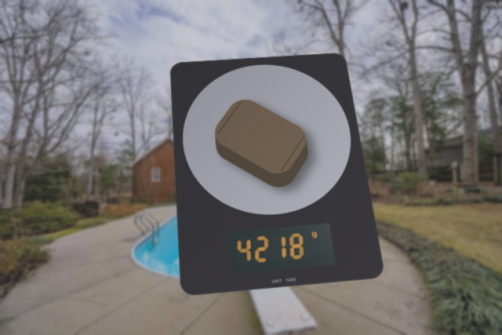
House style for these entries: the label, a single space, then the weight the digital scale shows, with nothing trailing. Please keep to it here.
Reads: 4218 g
